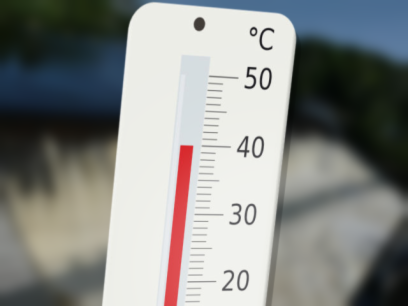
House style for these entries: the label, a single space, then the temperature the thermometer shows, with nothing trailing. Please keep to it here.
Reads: 40 °C
